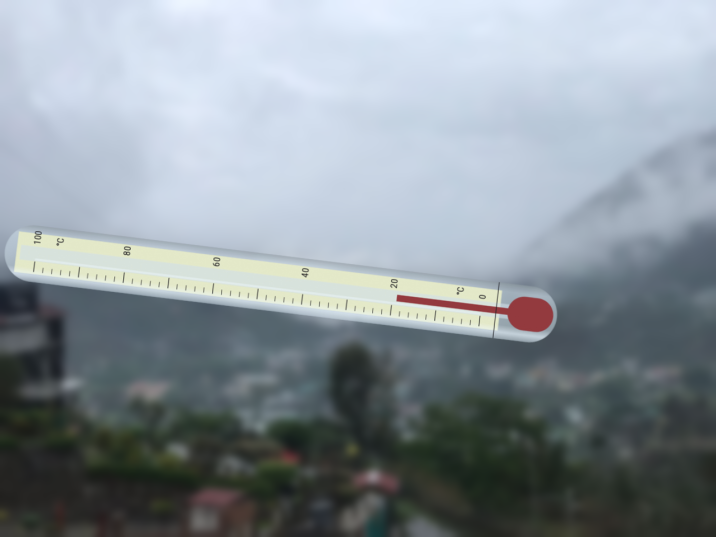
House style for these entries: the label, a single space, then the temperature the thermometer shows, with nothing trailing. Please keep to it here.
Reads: 19 °C
